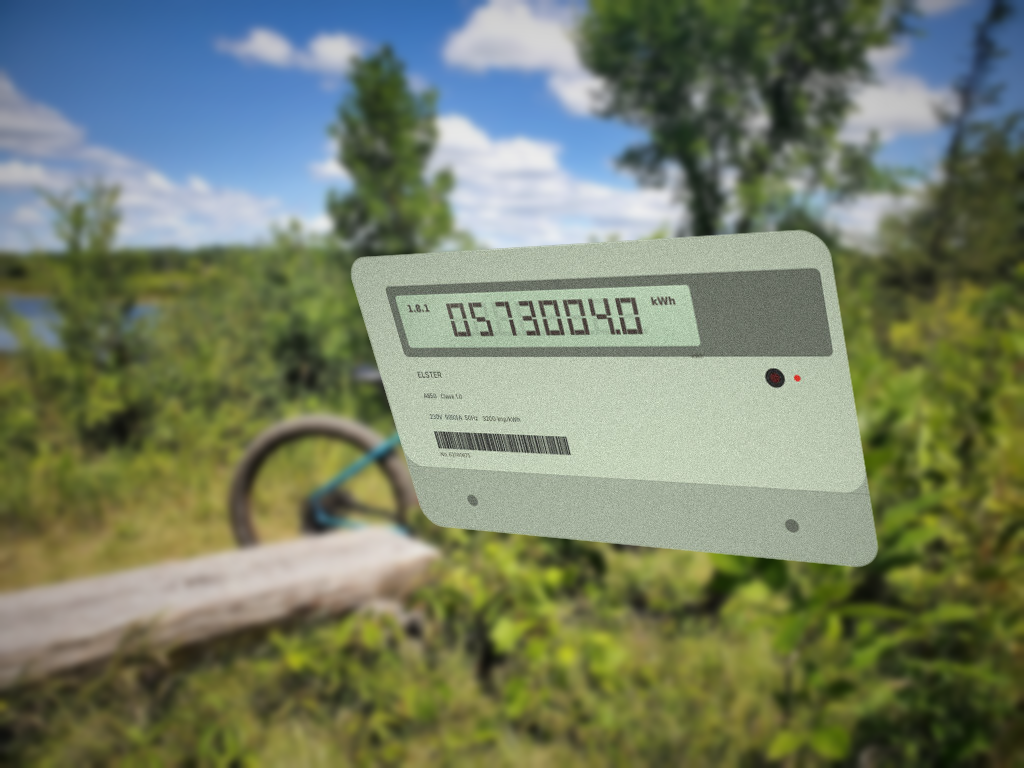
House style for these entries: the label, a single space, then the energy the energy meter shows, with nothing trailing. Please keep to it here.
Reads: 573004.0 kWh
